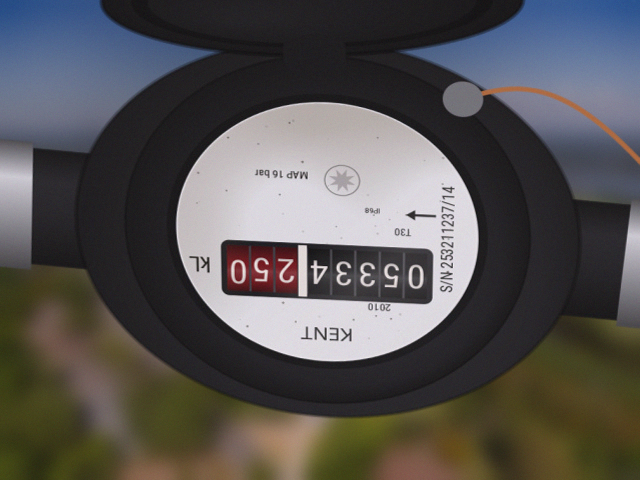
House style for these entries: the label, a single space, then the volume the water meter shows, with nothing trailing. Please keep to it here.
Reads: 5334.250 kL
